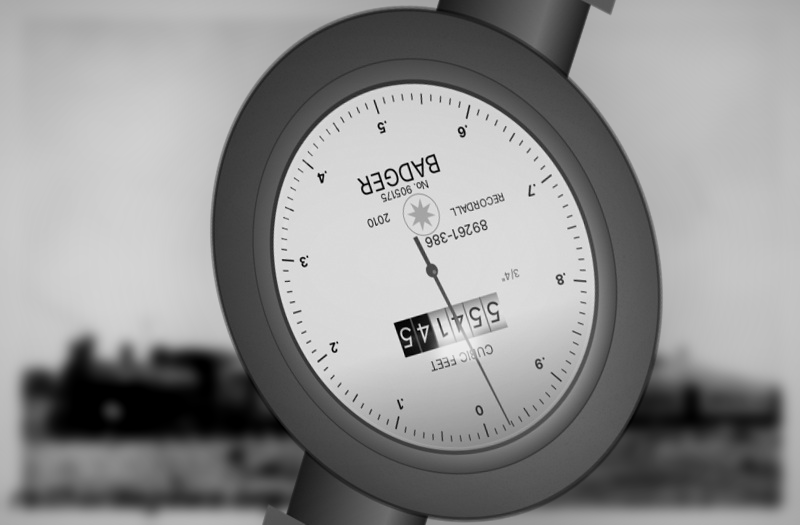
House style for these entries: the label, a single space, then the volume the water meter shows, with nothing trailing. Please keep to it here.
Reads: 554144.97 ft³
